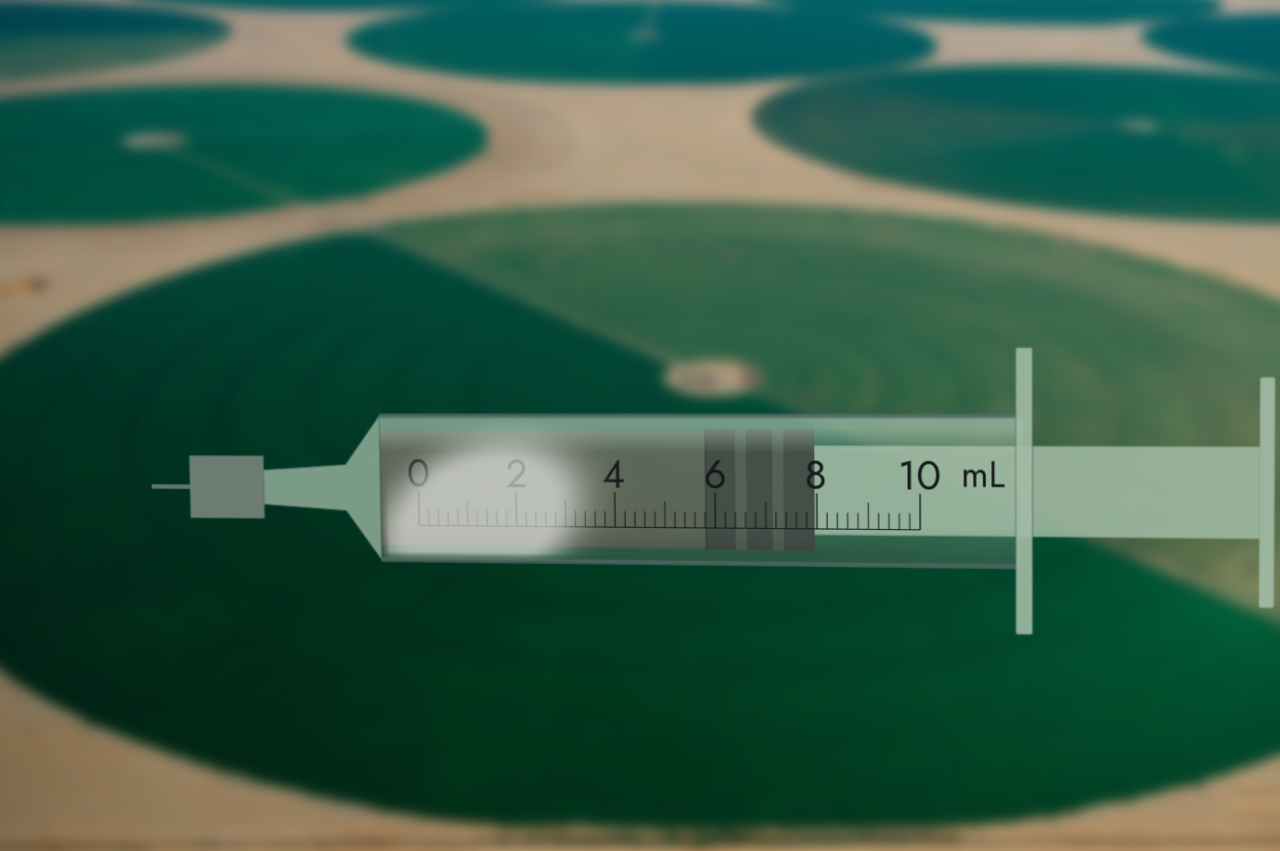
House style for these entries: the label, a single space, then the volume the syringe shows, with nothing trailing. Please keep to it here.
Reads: 5.8 mL
